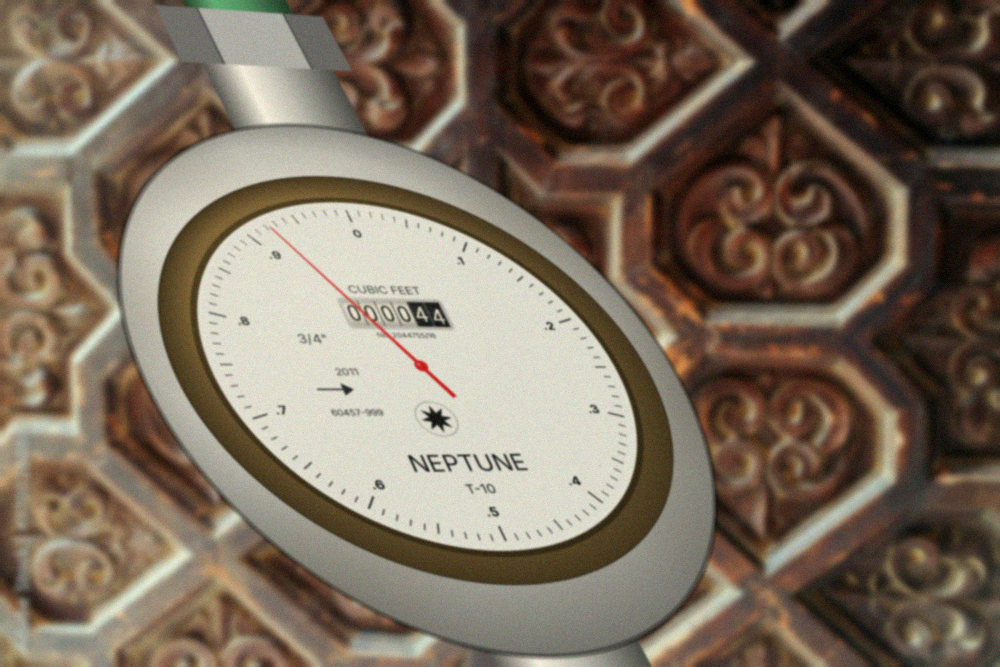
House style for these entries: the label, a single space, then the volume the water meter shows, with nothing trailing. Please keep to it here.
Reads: 43.92 ft³
